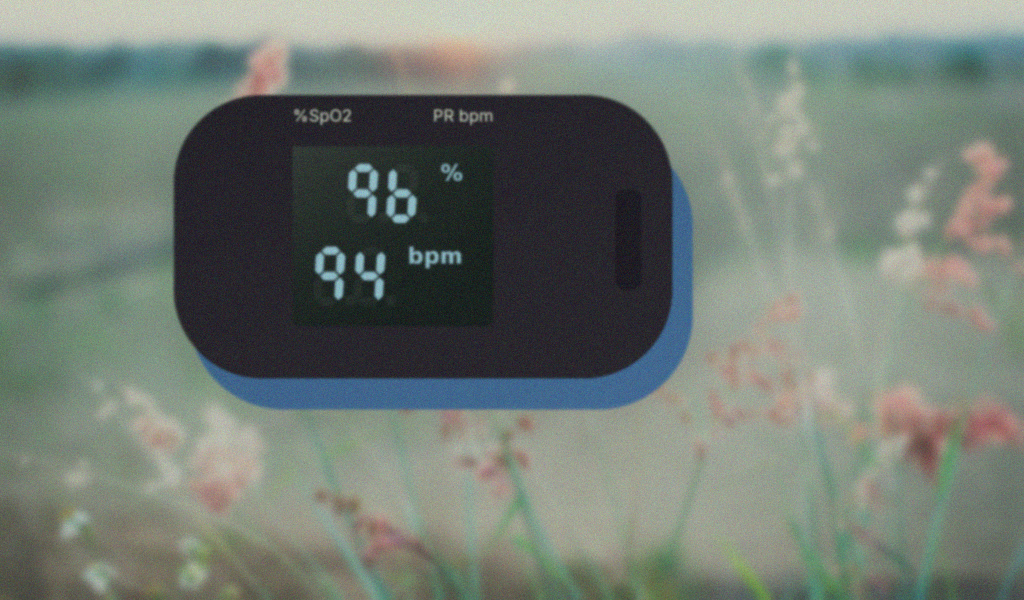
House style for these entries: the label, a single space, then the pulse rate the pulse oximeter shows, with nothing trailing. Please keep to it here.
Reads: 94 bpm
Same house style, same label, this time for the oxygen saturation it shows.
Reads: 96 %
